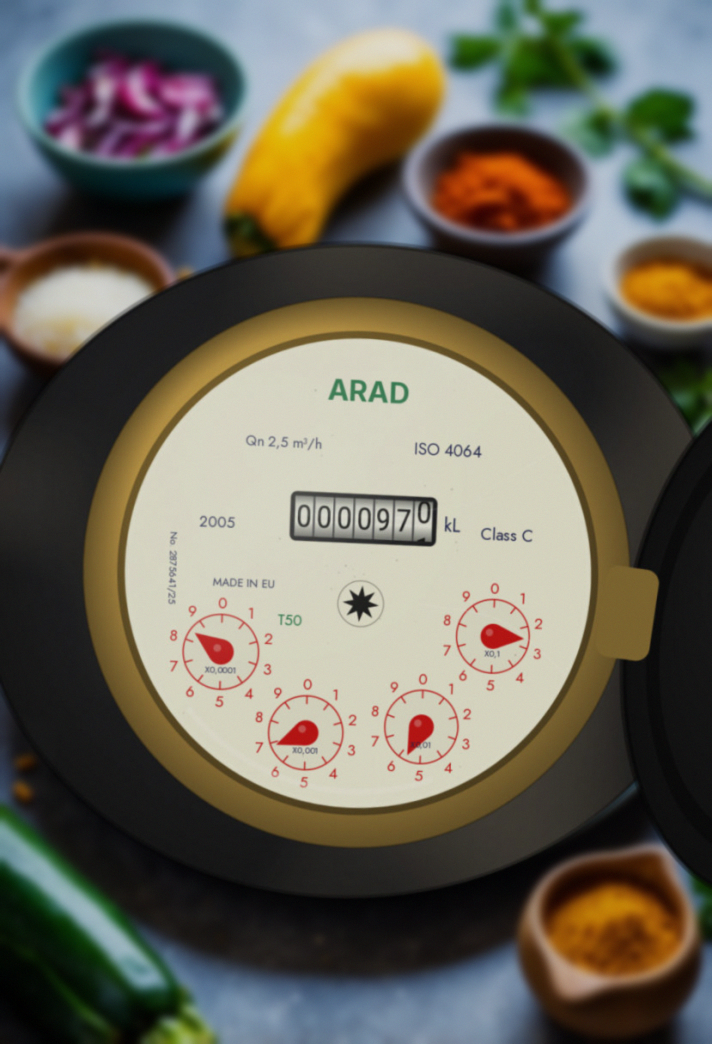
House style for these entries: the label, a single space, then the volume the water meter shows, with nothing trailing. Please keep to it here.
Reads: 970.2568 kL
